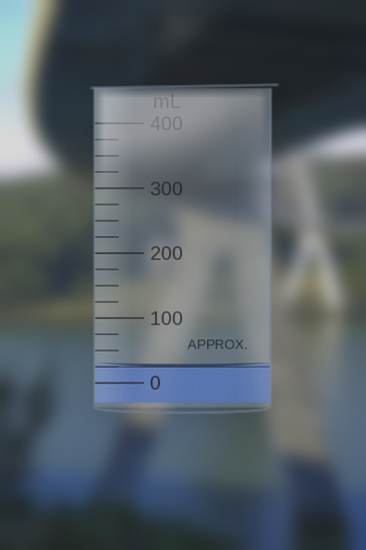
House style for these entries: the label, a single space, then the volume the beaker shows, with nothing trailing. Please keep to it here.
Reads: 25 mL
